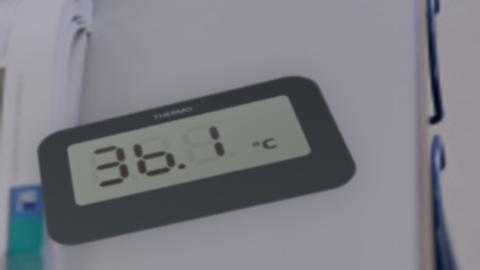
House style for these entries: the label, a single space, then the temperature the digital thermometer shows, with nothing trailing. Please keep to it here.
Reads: 36.1 °C
